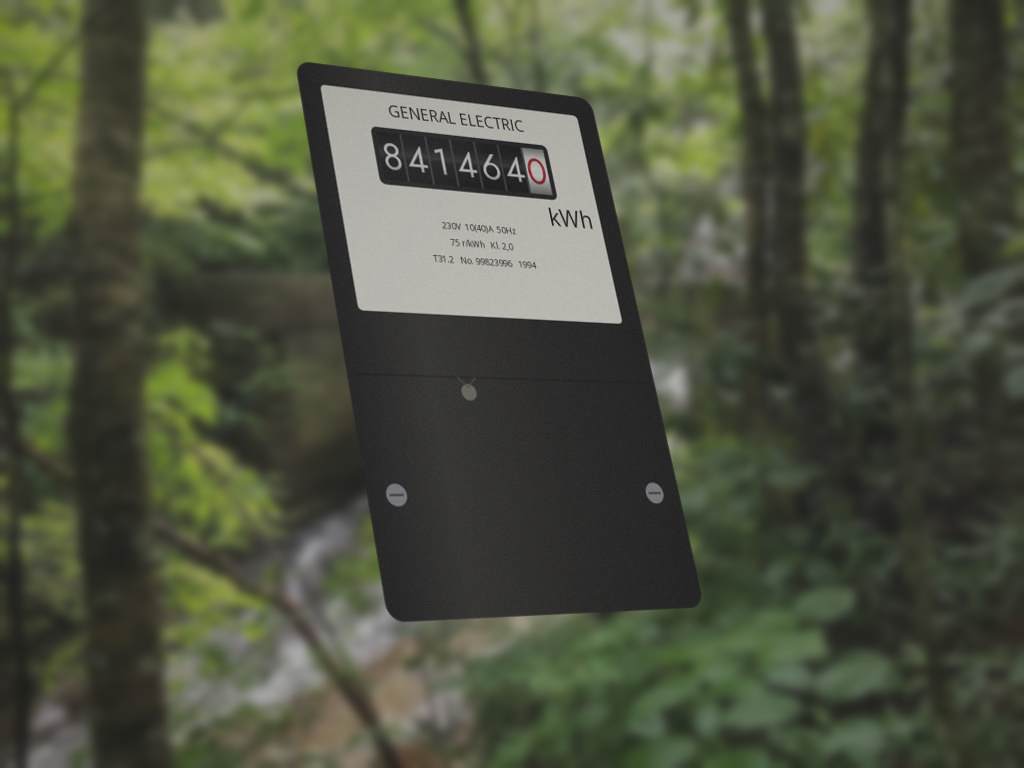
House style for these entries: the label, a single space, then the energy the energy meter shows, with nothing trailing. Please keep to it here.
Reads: 841464.0 kWh
